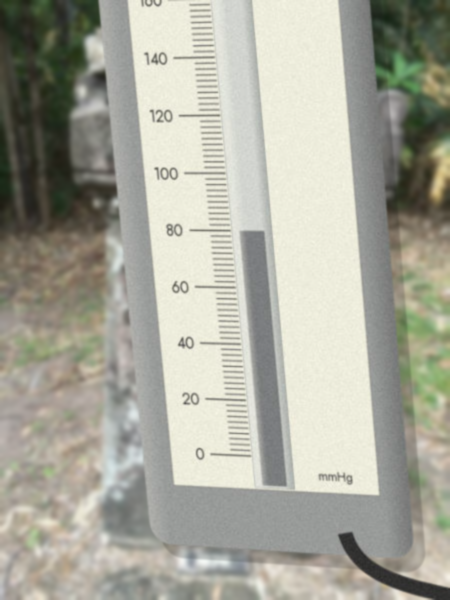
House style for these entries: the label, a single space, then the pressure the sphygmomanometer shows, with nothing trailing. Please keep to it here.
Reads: 80 mmHg
